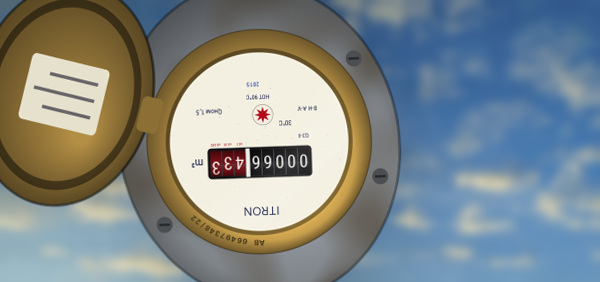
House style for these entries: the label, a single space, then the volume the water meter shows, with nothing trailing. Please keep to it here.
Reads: 66.433 m³
